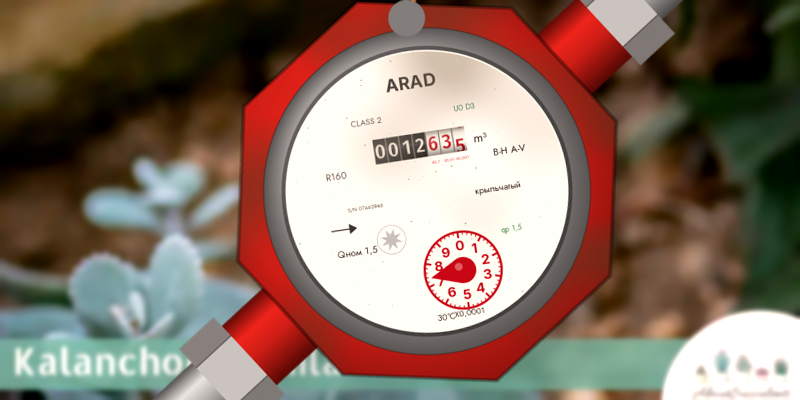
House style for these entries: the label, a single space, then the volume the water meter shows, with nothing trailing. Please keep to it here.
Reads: 12.6347 m³
